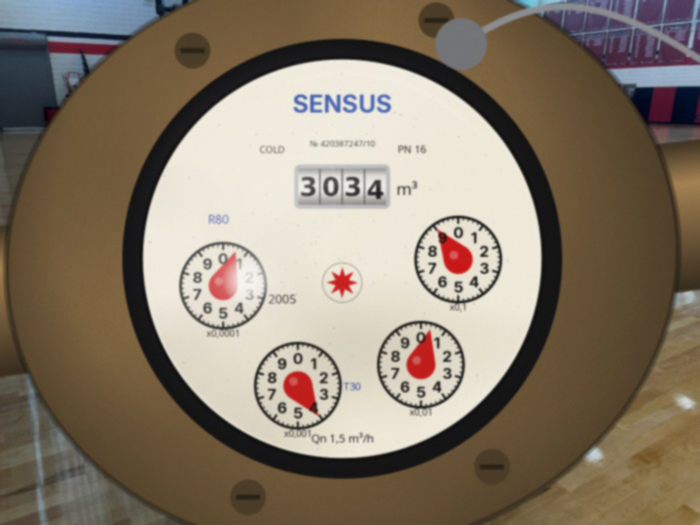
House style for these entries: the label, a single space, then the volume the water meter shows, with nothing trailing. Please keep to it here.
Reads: 3033.9040 m³
